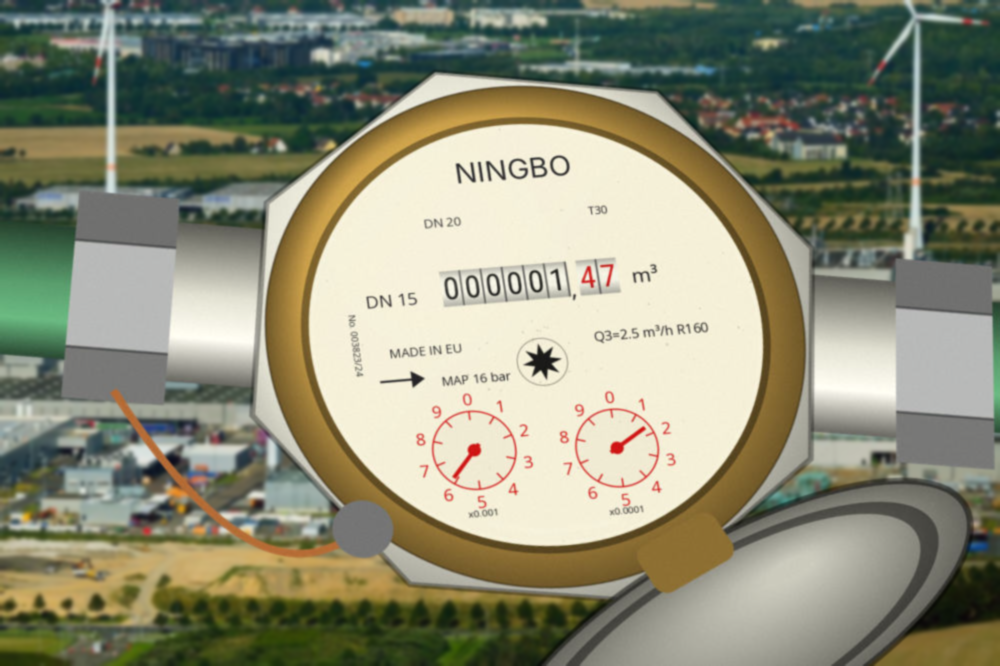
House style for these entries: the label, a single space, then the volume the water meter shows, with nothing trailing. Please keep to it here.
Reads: 1.4761 m³
